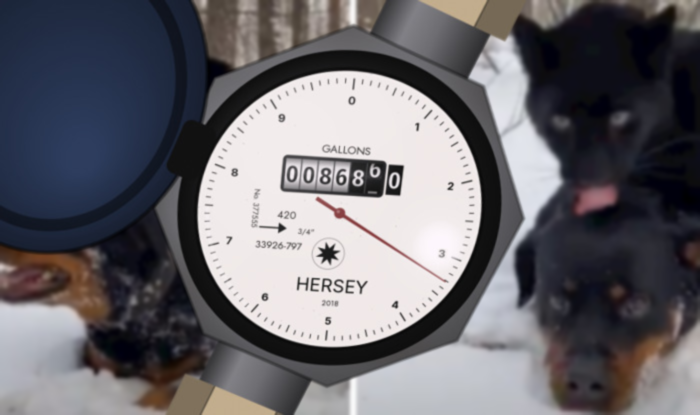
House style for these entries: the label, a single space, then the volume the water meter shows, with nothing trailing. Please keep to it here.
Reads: 86863.3 gal
